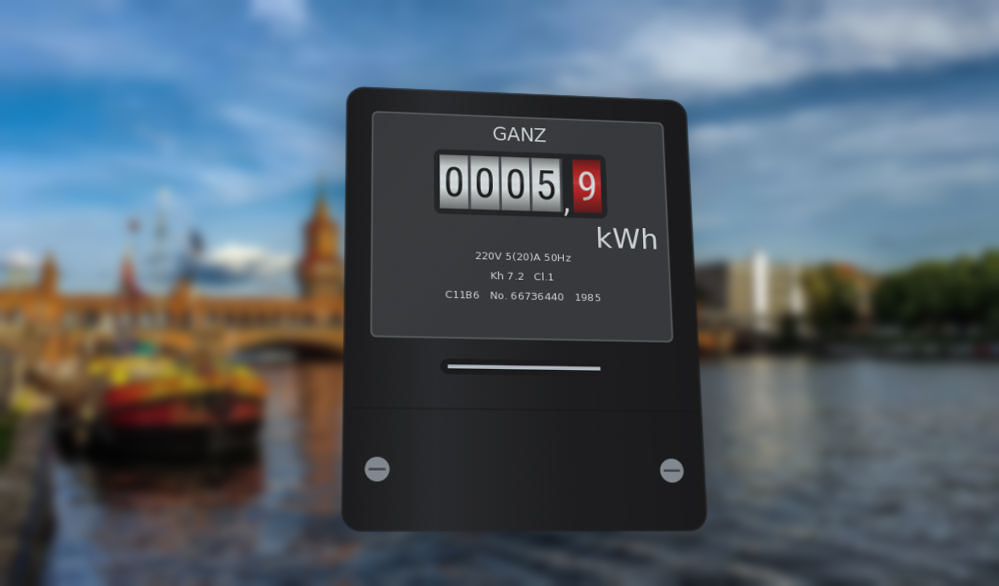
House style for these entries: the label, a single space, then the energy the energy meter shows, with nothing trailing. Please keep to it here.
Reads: 5.9 kWh
